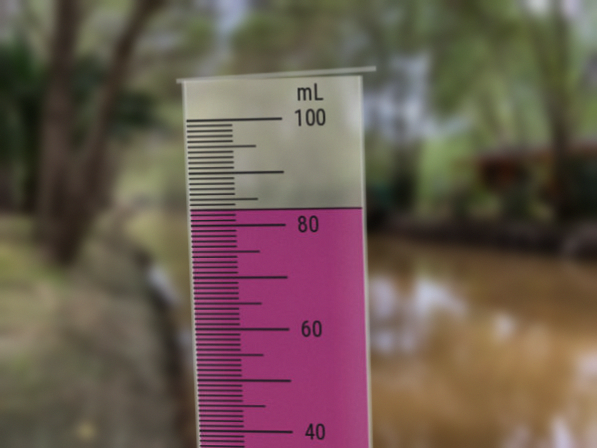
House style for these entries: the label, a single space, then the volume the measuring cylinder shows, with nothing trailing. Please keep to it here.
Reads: 83 mL
